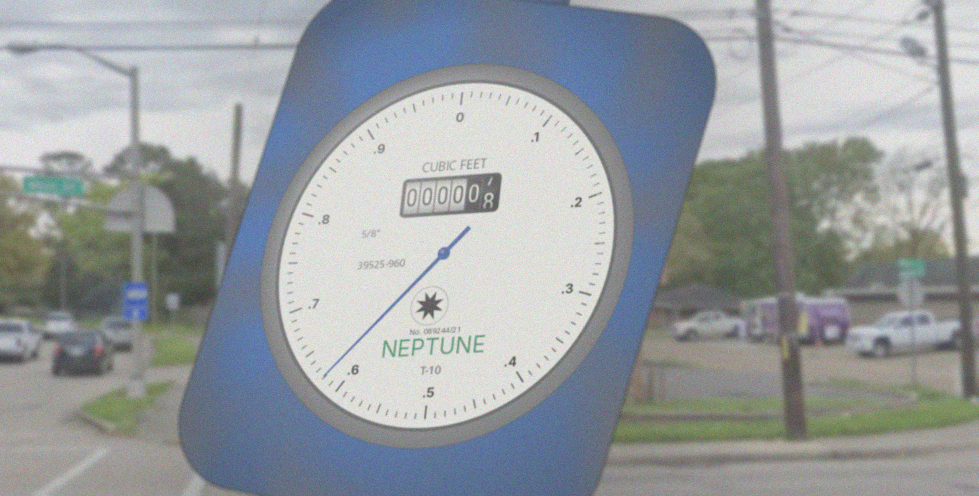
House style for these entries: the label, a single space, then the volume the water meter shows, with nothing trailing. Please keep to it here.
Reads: 7.62 ft³
